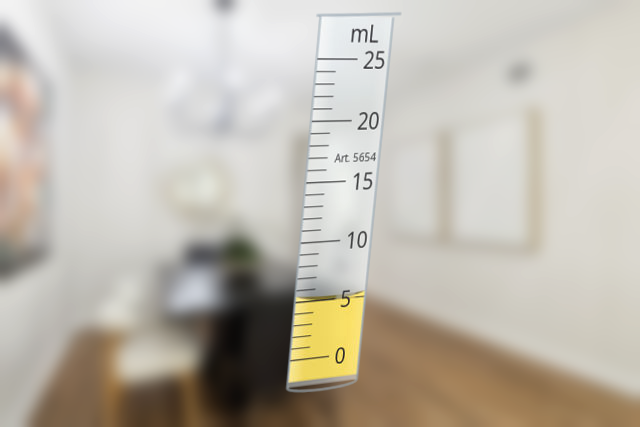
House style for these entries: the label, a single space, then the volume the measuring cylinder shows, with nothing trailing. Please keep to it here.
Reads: 5 mL
